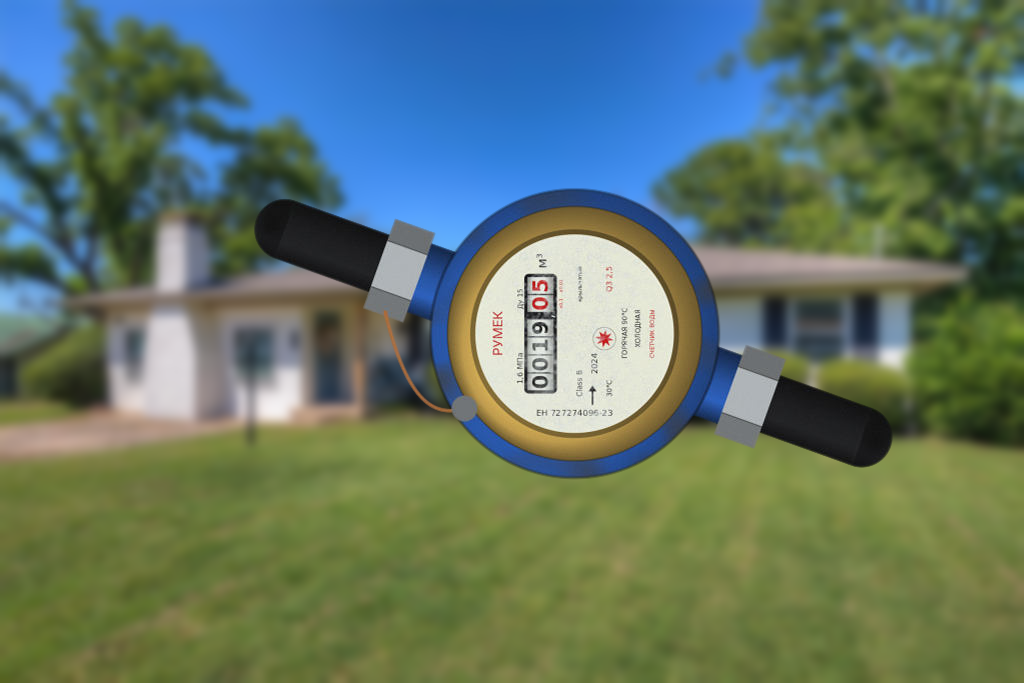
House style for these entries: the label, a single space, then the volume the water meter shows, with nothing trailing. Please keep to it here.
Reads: 19.05 m³
